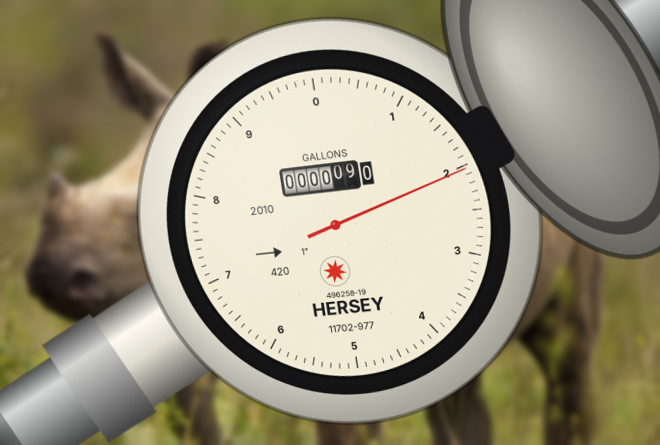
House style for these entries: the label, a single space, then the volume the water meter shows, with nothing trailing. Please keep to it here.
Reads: 92.0 gal
